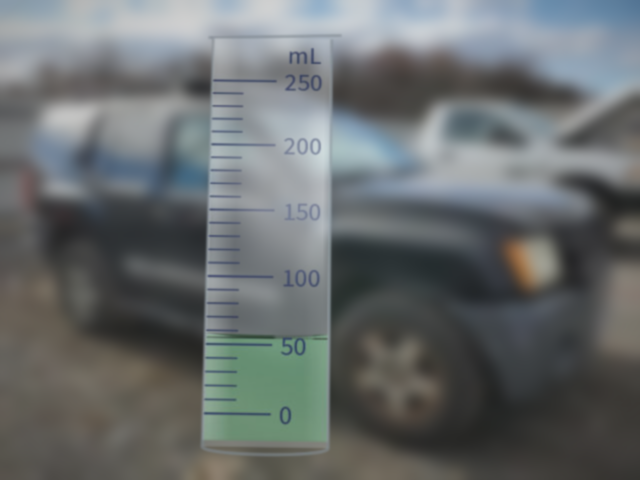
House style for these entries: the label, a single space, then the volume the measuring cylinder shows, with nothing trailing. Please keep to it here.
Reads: 55 mL
